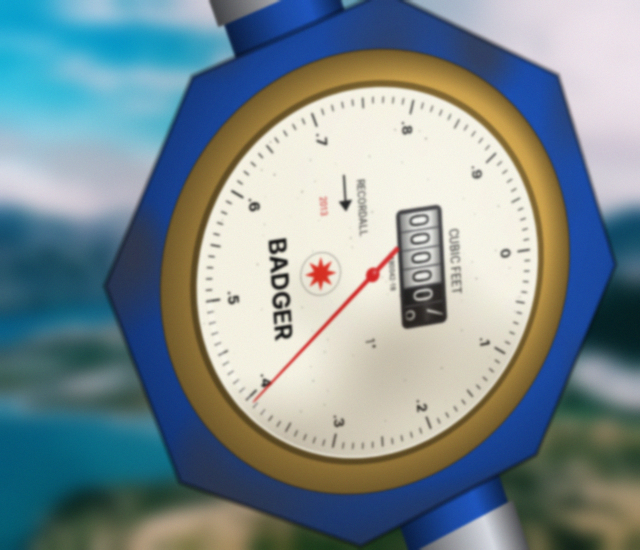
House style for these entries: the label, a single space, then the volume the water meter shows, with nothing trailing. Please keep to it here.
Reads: 7.39 ft³
